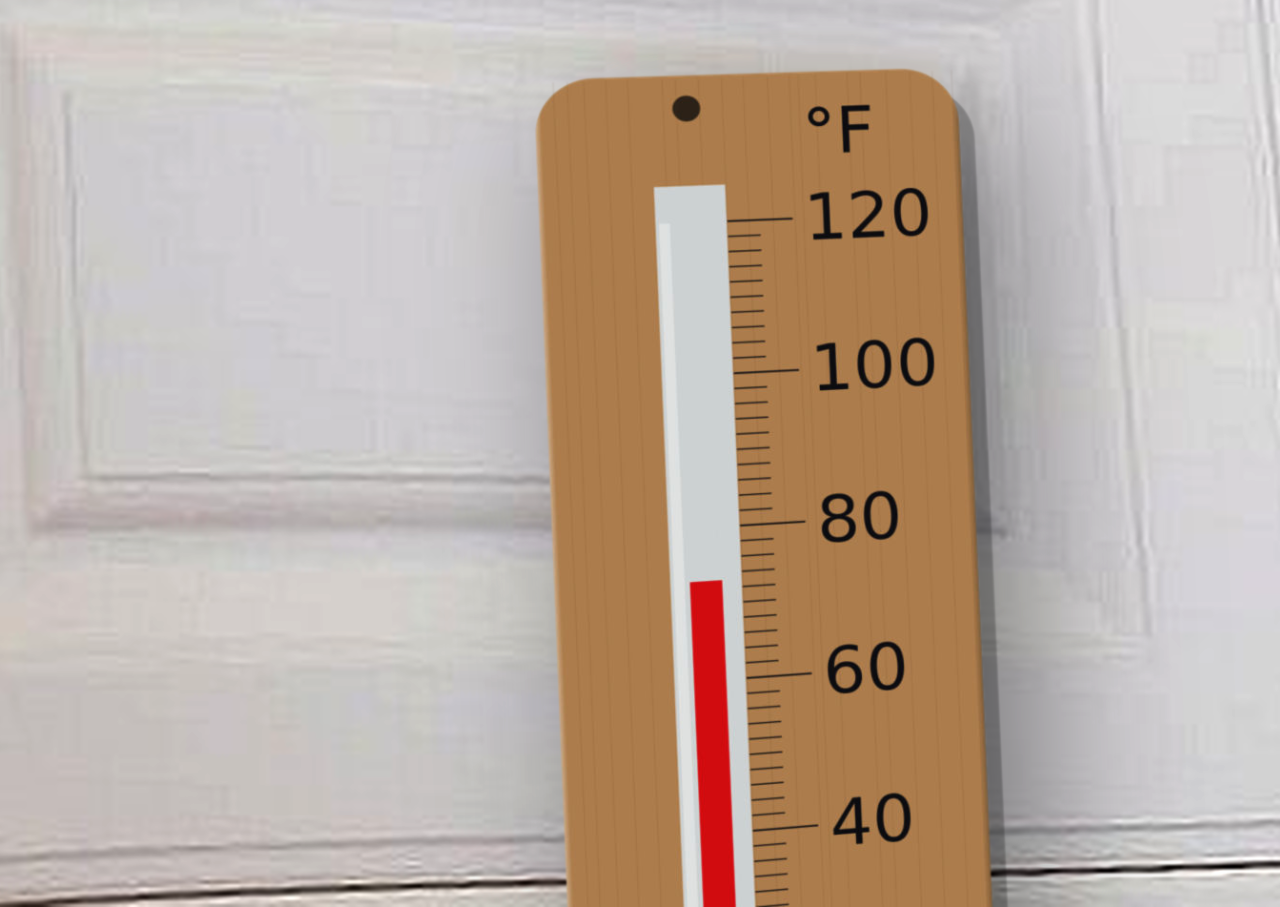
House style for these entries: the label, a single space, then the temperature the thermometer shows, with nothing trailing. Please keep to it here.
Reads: 73 °F
